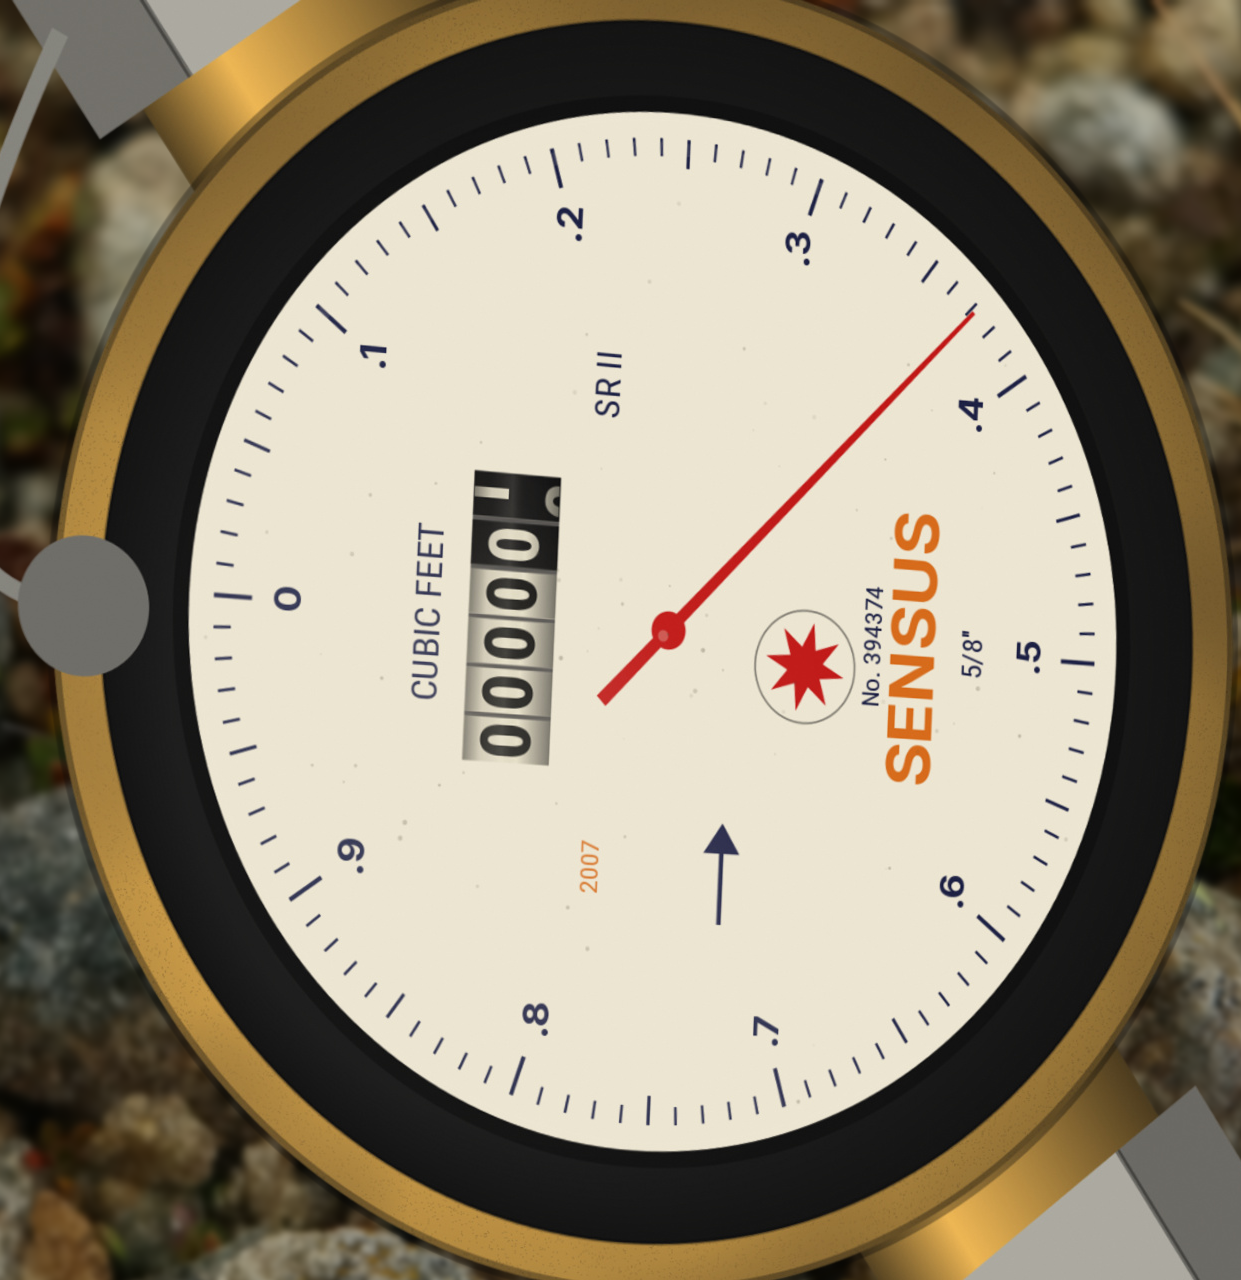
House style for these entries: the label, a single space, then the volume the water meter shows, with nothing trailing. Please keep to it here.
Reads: 1.37 ft³
